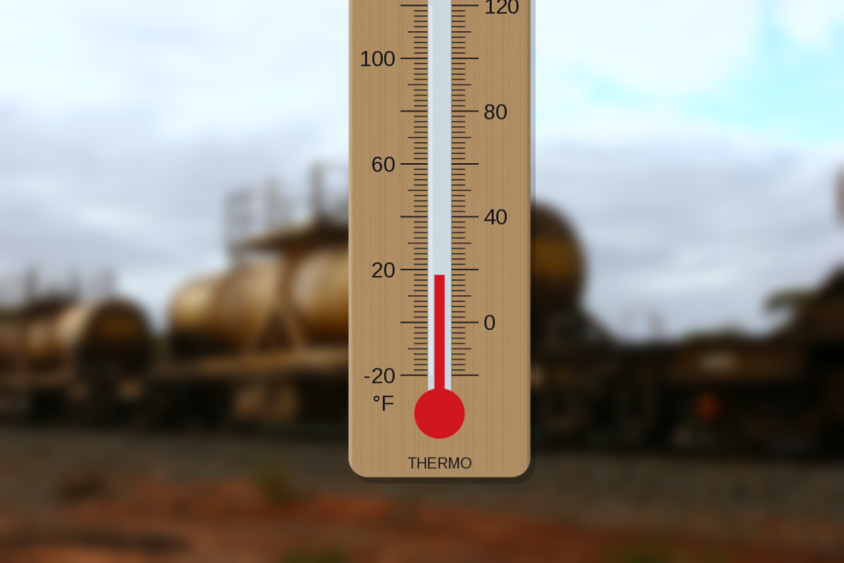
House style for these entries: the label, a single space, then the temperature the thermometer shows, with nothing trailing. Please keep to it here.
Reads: 18 °F
